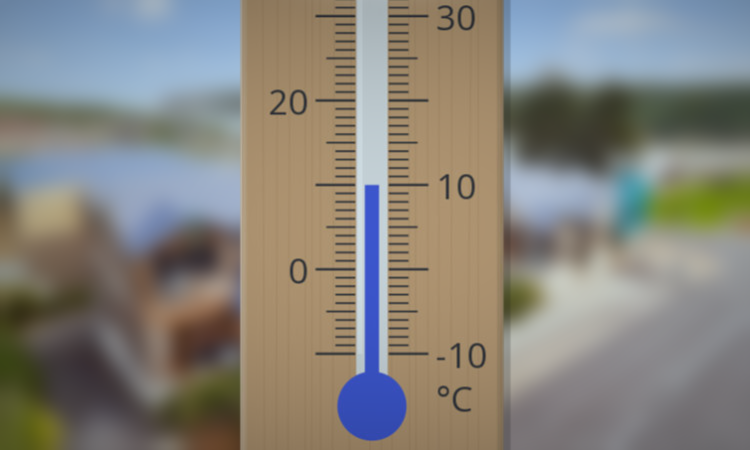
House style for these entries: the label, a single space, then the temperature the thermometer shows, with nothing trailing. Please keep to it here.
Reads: 10 °C
